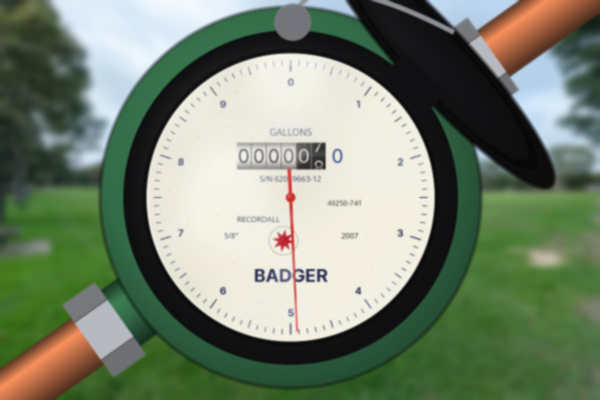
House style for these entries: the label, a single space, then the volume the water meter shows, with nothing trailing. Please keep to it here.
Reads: 74.9 gal
